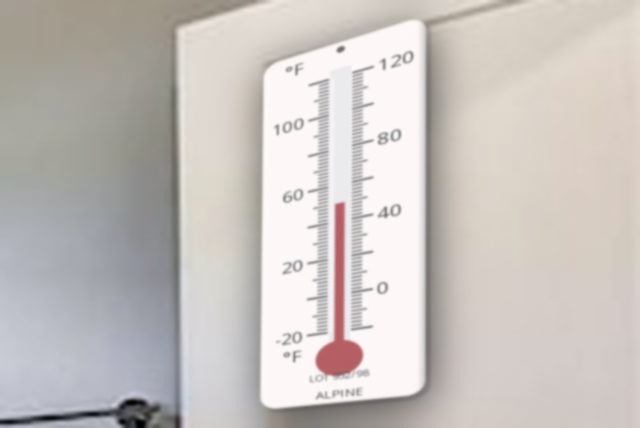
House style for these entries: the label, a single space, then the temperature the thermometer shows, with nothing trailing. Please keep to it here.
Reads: 50 °F
